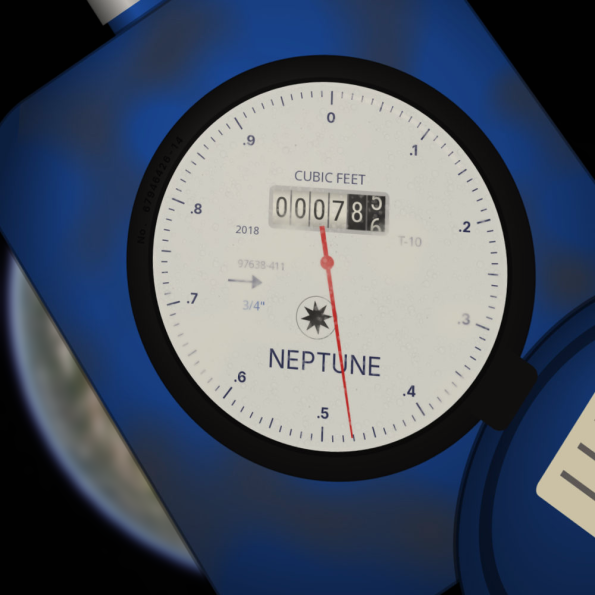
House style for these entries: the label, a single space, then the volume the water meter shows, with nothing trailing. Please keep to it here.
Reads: 785.47 ft³
